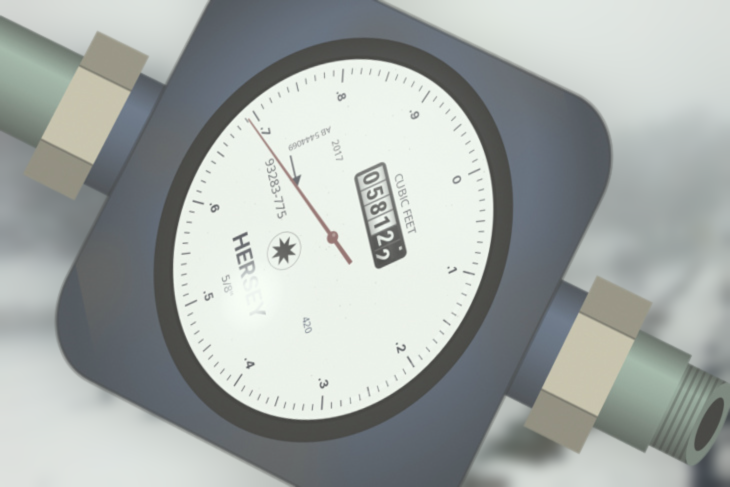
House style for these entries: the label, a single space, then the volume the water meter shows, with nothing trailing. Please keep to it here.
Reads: 58121.69 ft³
